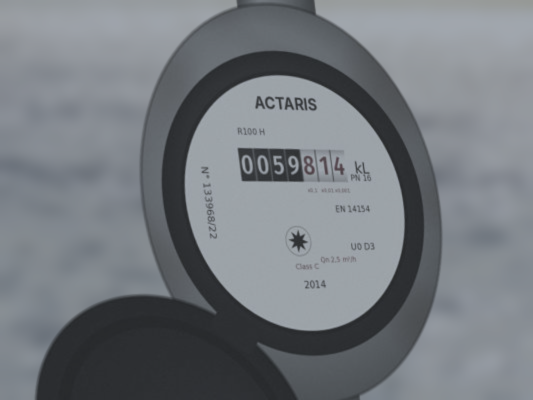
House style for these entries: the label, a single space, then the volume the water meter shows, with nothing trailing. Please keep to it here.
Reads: 59.814 kL
